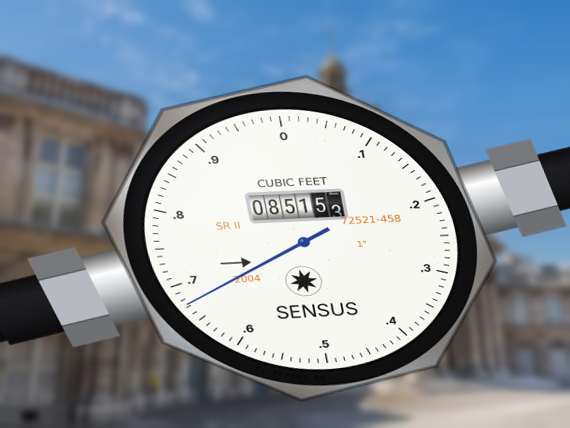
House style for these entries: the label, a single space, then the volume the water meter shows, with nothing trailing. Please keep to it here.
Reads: 85152.67 ft³
